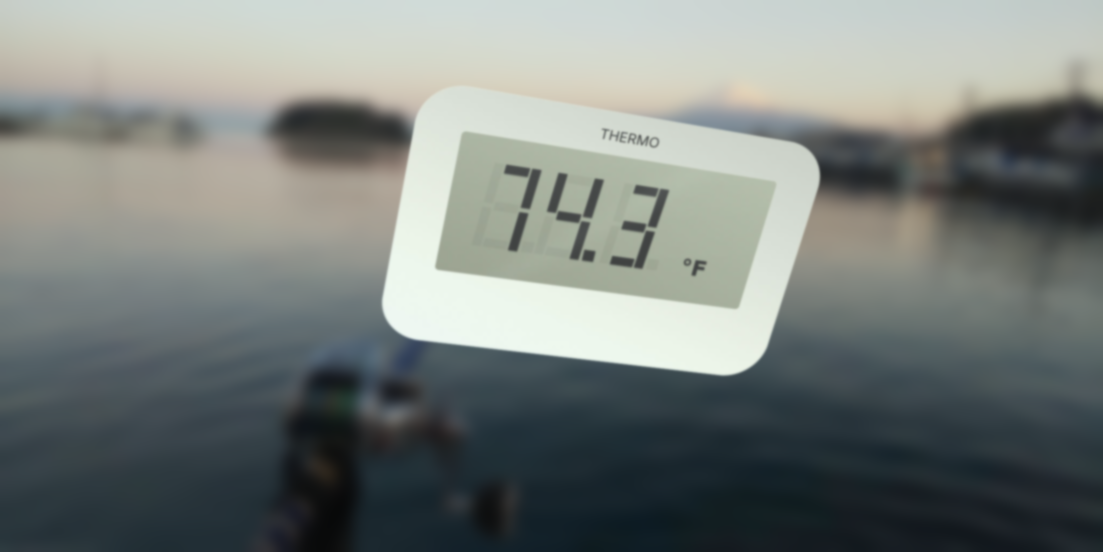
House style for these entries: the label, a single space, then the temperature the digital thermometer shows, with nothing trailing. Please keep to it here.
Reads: 74.3 °F
